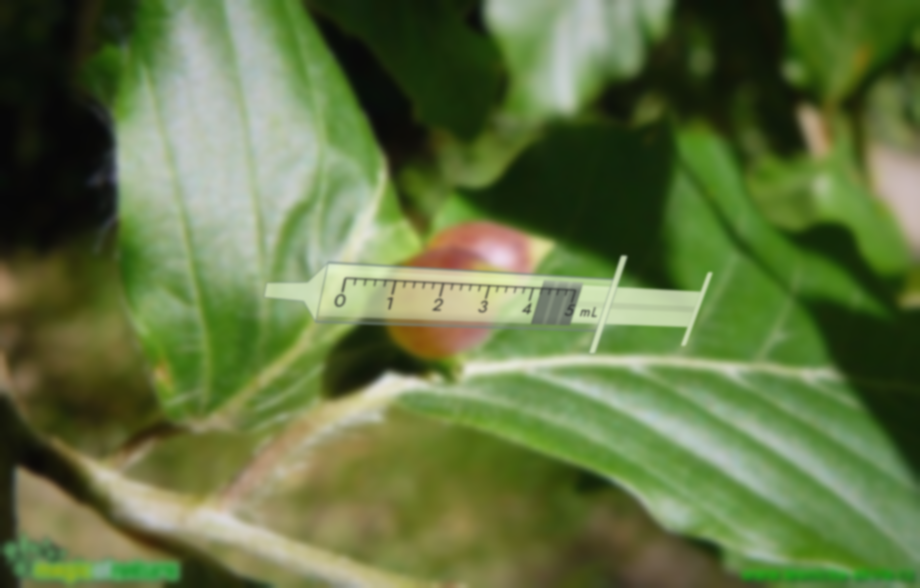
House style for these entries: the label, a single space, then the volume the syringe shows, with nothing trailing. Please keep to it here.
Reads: 4.2 mL
